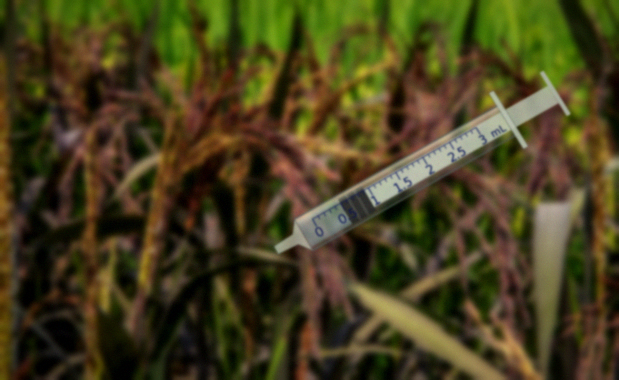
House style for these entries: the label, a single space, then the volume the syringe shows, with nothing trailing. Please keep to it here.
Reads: 0.5 mL
